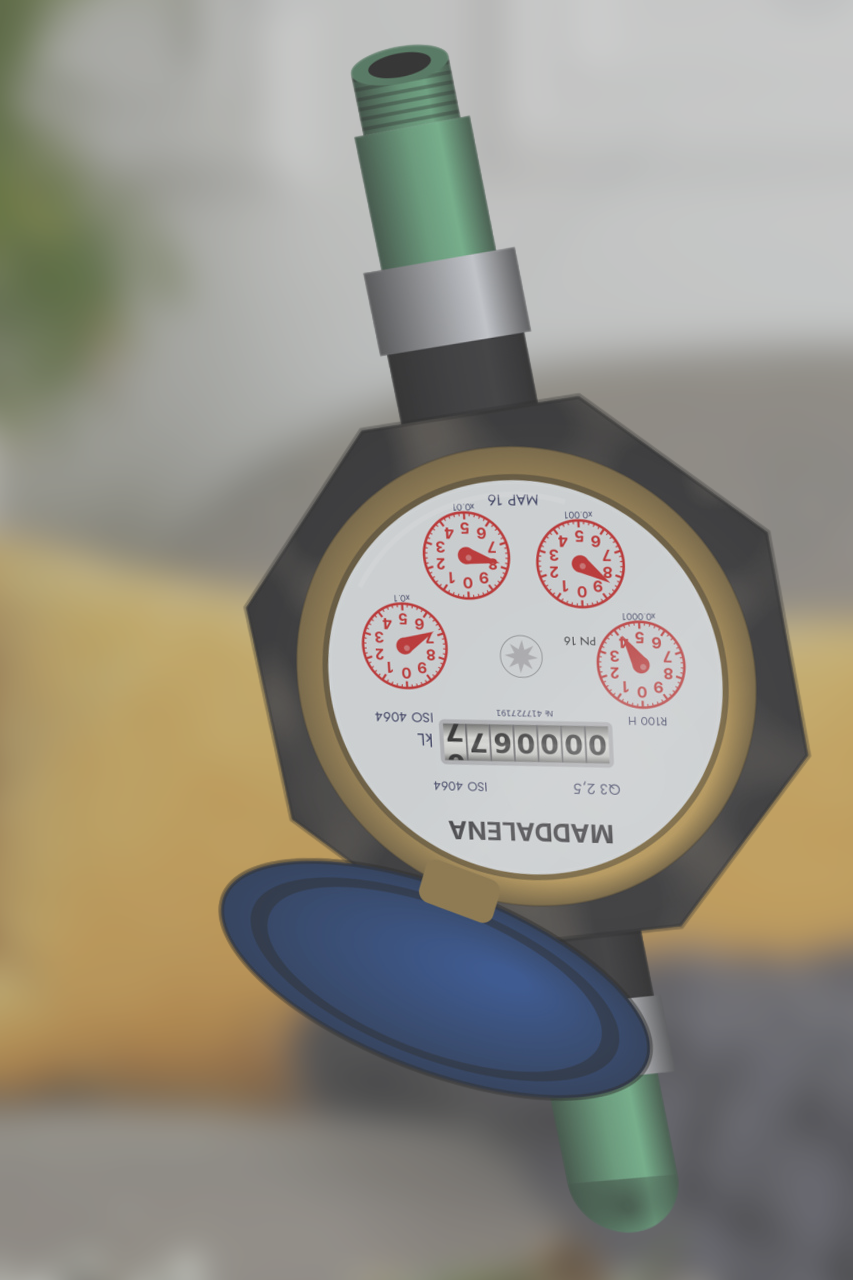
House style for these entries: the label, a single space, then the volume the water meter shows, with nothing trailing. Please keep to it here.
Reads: 676.6784 kL
